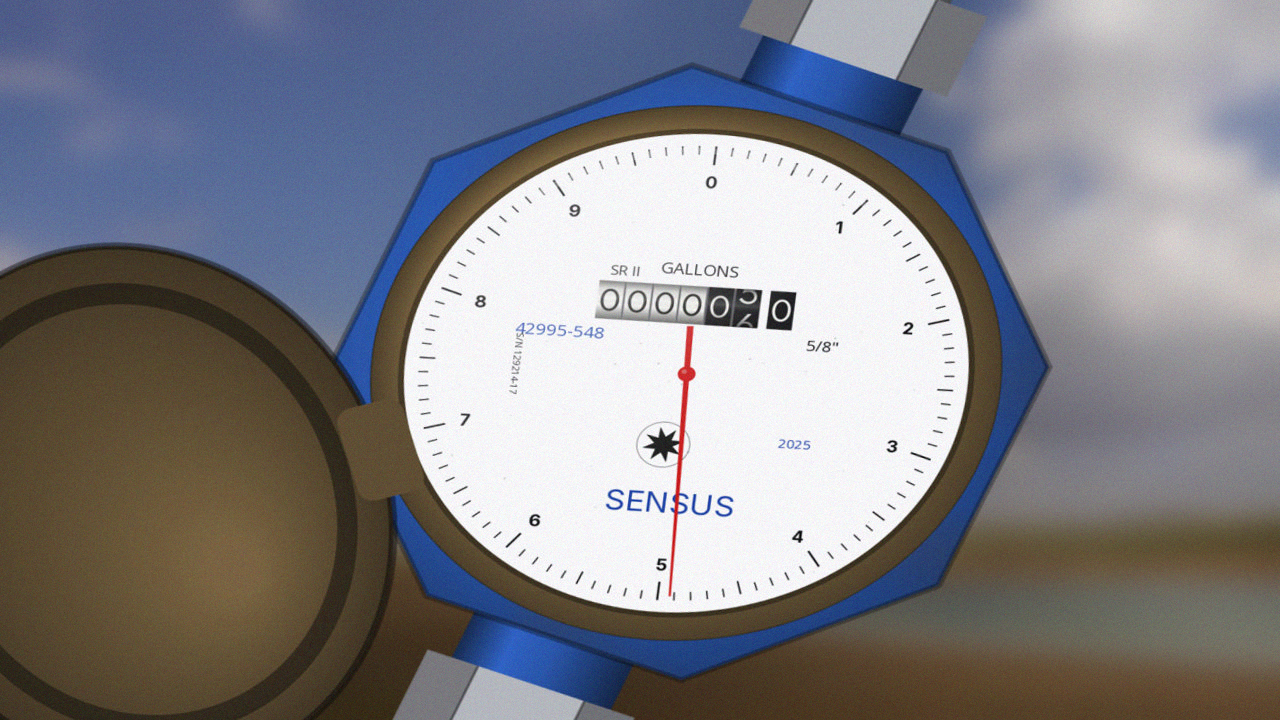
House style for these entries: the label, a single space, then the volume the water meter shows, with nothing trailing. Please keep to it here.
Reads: 54.9 gal
